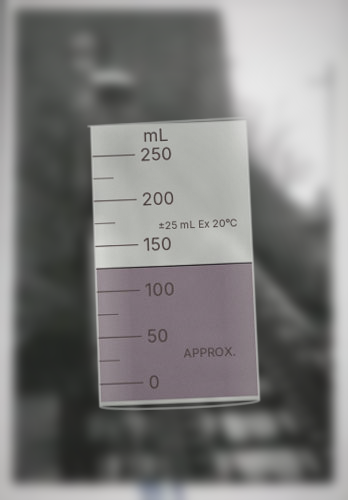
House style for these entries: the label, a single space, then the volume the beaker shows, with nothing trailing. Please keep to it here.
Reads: 125 mL
